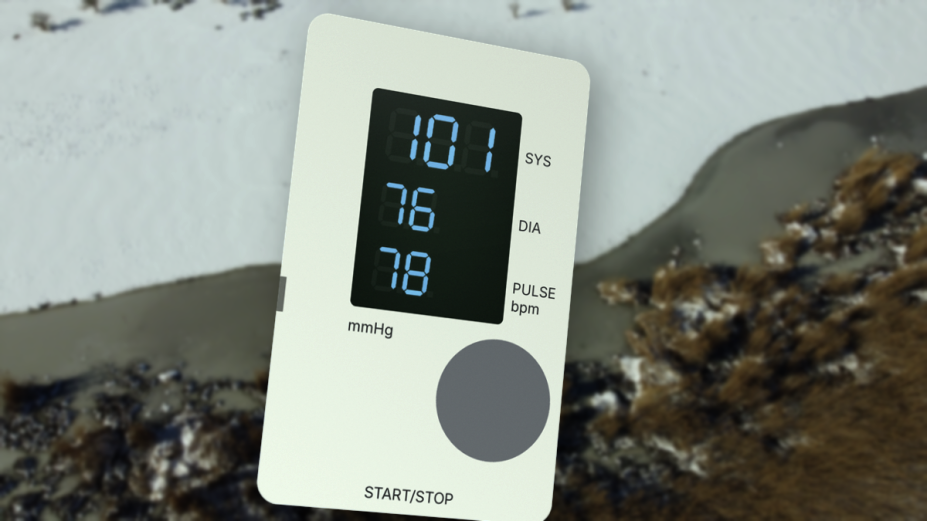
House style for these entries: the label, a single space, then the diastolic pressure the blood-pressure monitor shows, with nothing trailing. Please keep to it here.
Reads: 76 mmHg
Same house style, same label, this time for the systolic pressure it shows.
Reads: 101 mmHg
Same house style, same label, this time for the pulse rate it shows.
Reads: 78 bpm
